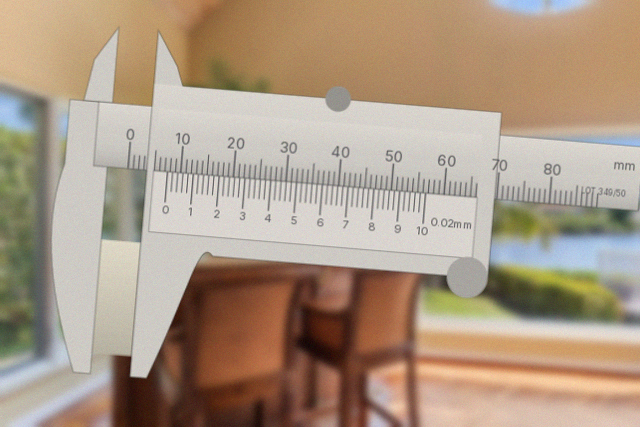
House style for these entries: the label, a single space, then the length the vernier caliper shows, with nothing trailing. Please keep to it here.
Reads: 7.5 mm
